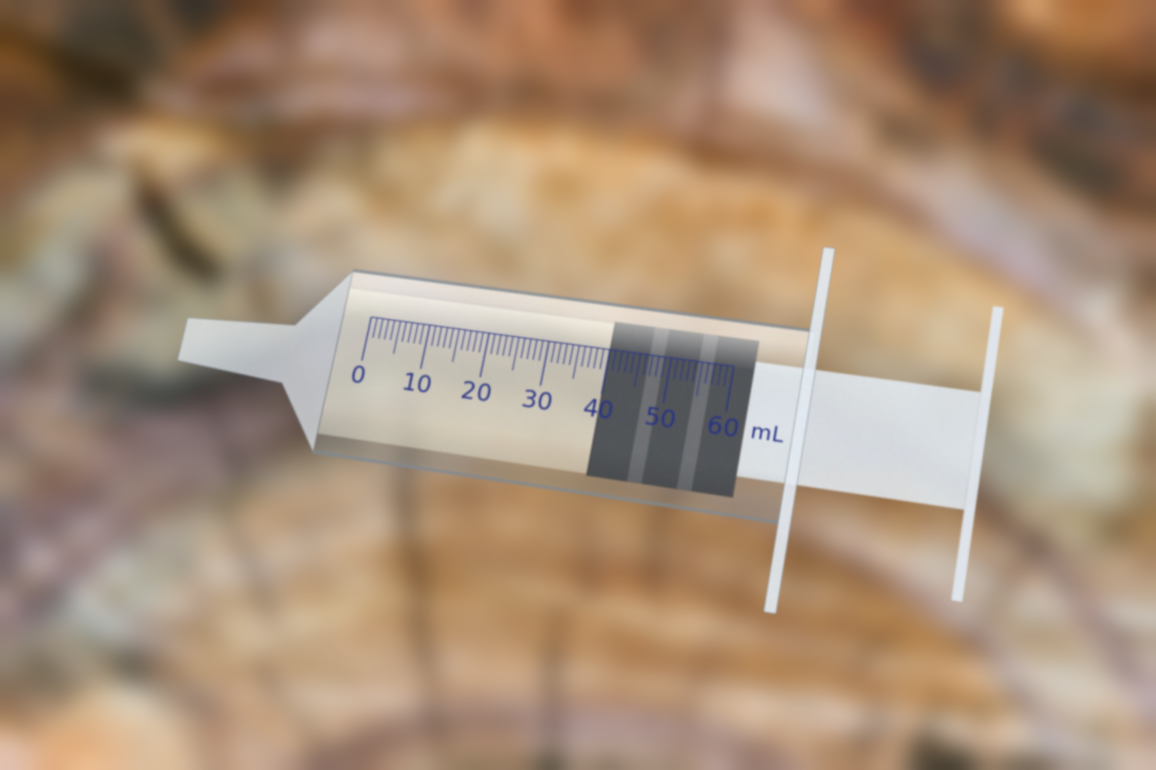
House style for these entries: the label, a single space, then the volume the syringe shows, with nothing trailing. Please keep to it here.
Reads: 40 mL
